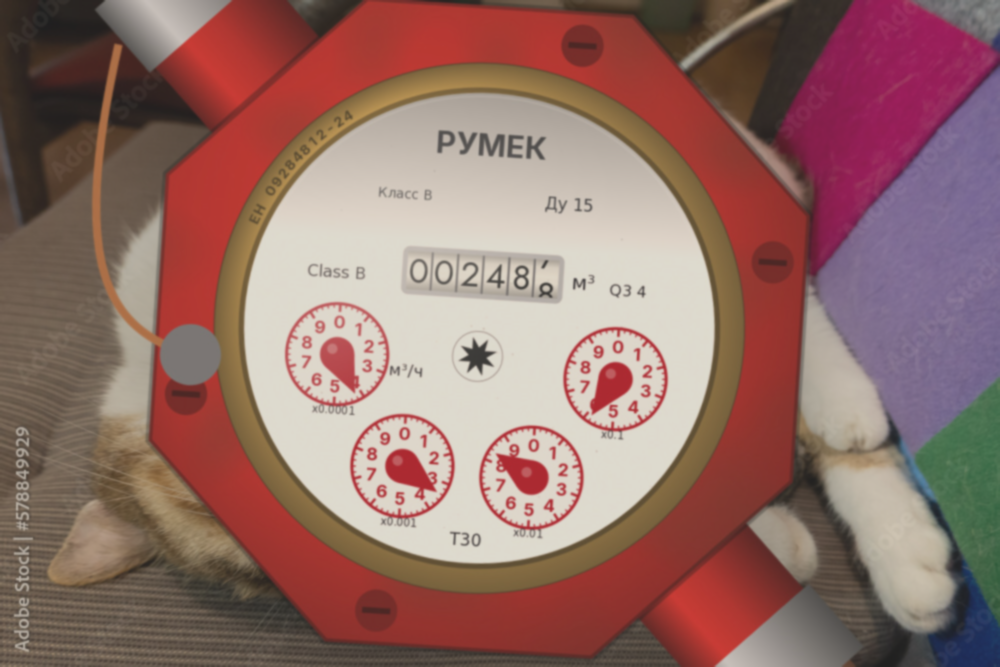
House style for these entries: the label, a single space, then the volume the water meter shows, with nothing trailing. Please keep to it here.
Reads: 2487.5834 m³
